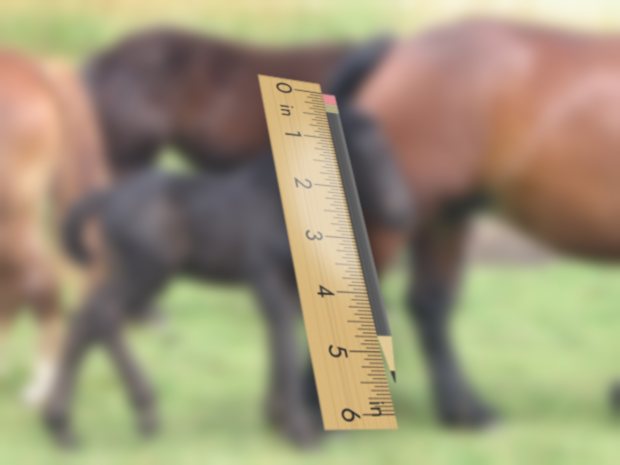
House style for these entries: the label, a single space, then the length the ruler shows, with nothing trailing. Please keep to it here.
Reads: 5.5 in
